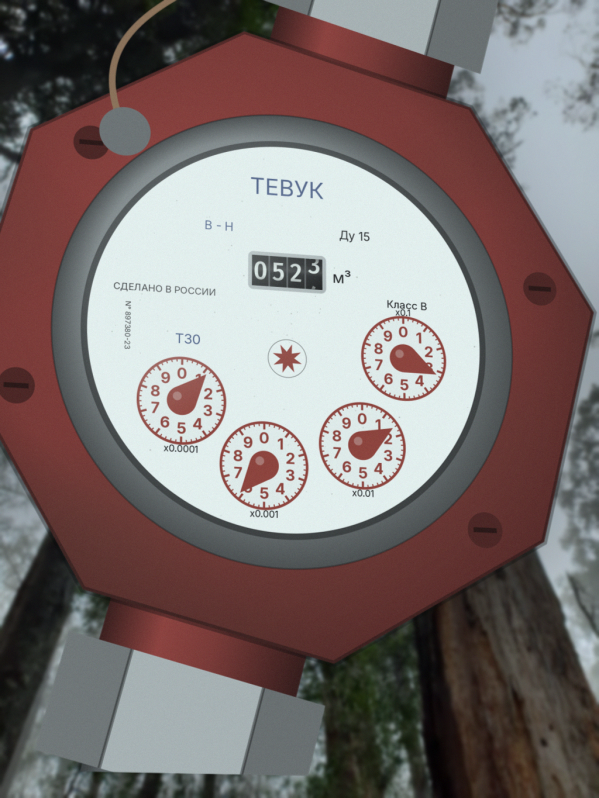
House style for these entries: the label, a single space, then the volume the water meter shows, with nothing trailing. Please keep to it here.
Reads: 523.3161 m³
